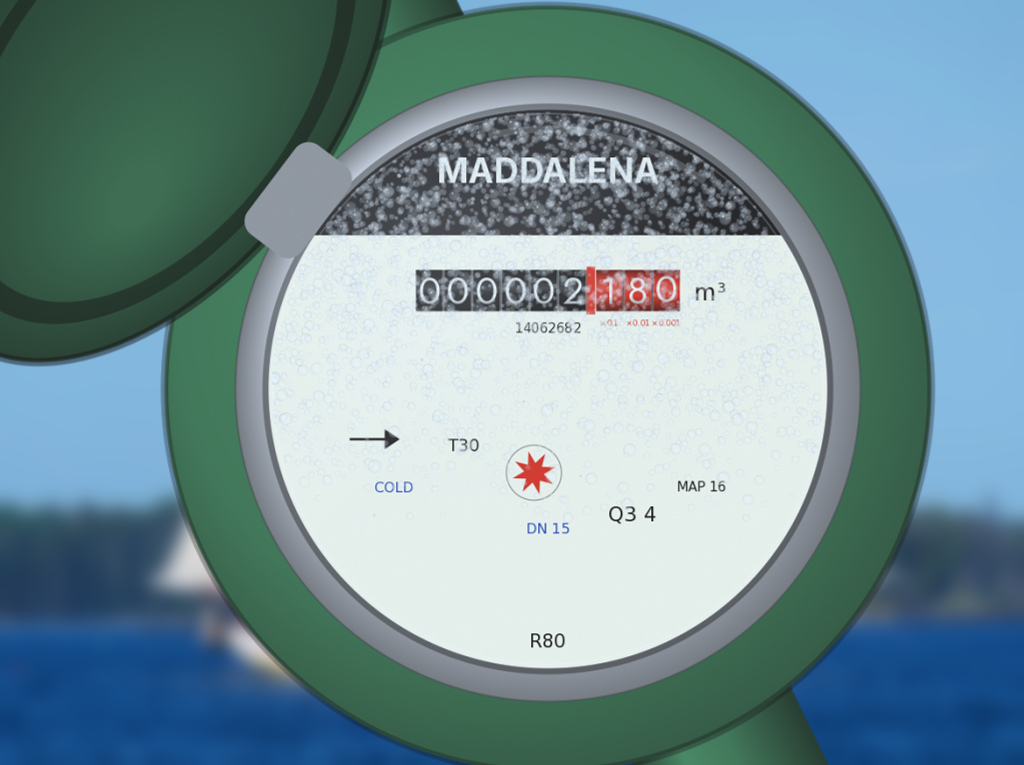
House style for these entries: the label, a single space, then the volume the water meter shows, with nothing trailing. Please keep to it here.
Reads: 2.180 m³
